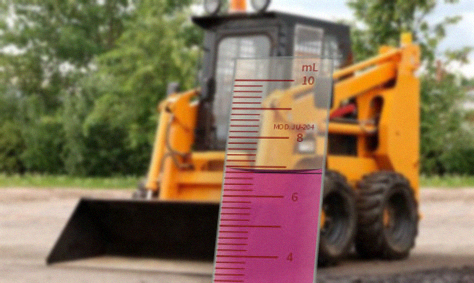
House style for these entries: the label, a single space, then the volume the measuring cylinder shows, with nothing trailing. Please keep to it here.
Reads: 6.8 mL
